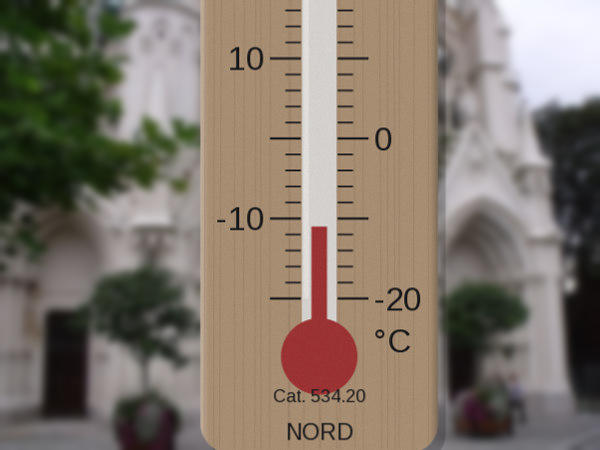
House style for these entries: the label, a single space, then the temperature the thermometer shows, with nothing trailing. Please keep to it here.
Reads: -11 °C
